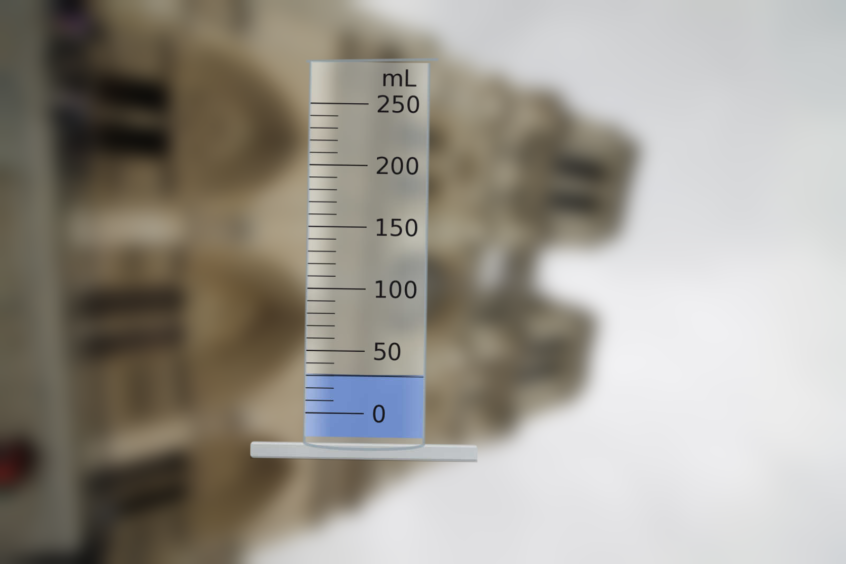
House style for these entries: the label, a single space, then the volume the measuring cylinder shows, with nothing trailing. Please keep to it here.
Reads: 30 mL
